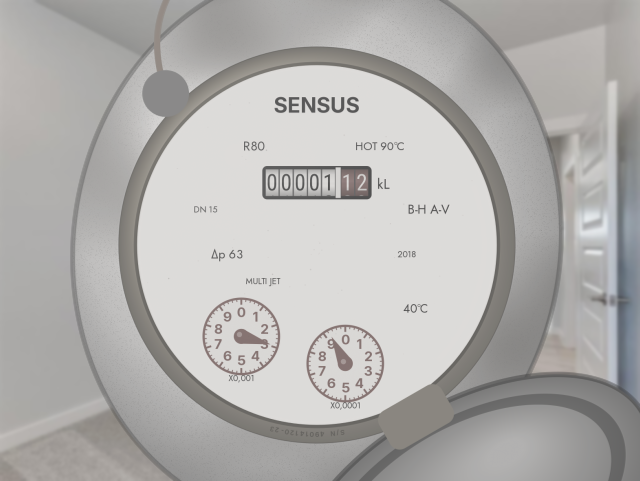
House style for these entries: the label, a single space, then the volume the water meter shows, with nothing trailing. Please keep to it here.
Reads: 1.1229 kL
